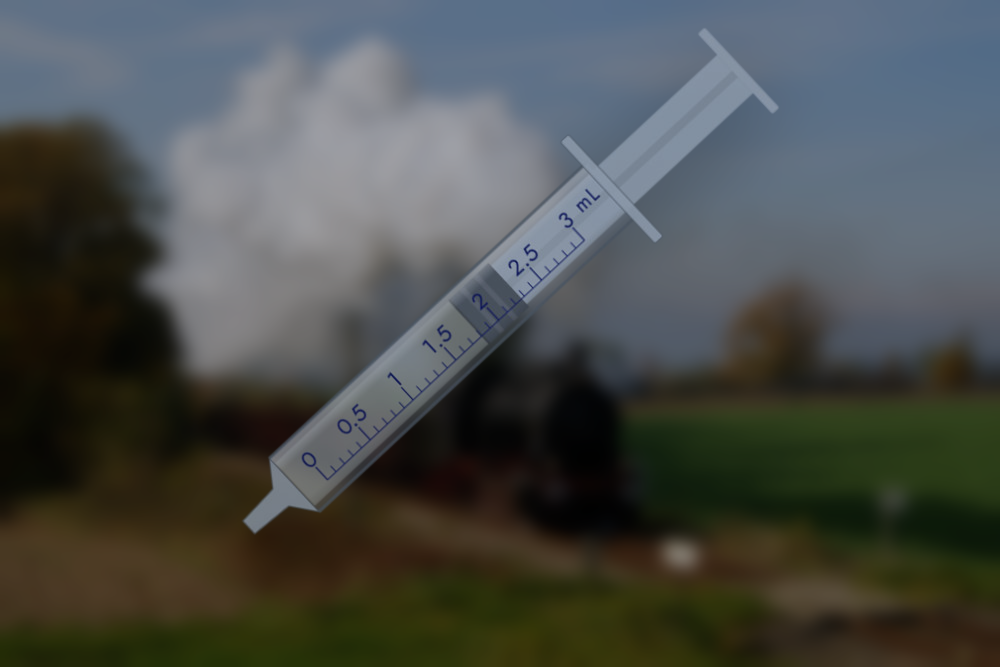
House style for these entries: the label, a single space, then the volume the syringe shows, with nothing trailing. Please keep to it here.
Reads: 1.8 mL
